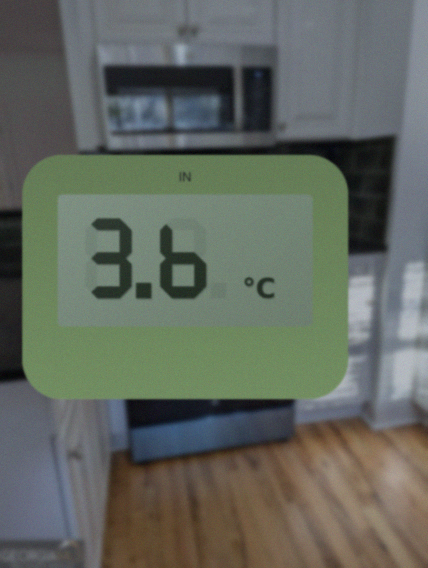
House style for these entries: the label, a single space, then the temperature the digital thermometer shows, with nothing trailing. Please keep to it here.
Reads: 3.6 °C
